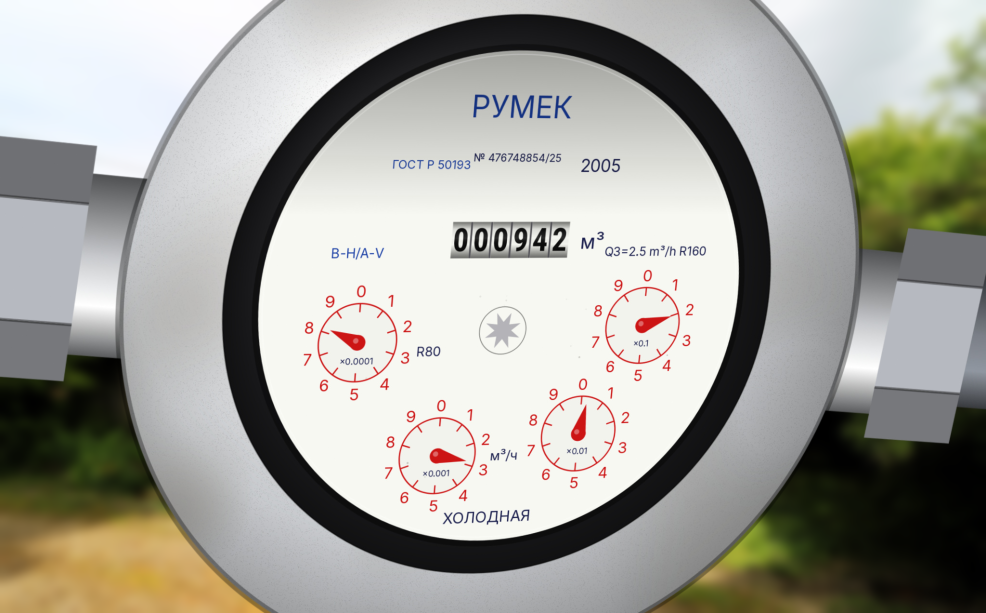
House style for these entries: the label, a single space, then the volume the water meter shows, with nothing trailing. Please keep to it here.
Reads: 942.2028 m³
